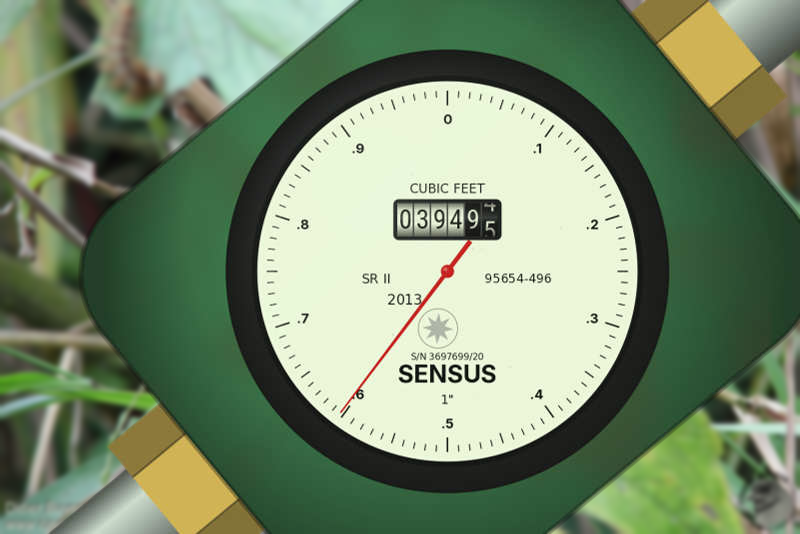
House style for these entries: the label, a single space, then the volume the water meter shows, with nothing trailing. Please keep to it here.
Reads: 39494.60 ft³
